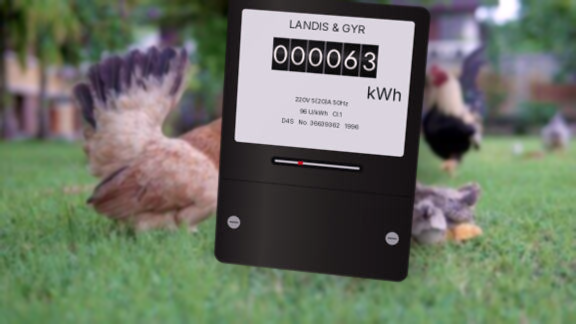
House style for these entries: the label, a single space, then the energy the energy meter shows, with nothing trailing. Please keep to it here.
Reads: 63 kWh
